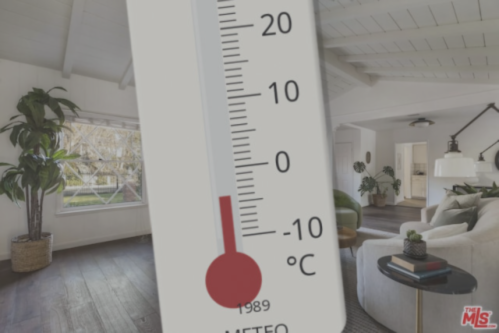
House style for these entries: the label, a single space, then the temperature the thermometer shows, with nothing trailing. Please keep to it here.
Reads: -4 °C
